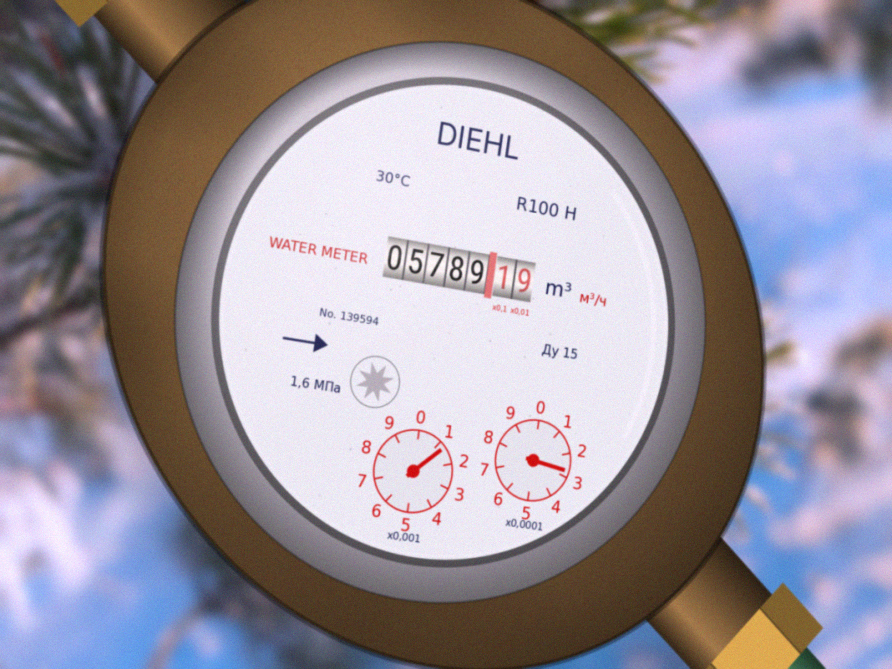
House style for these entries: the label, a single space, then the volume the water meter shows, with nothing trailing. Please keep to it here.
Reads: 5789.1912 m³
